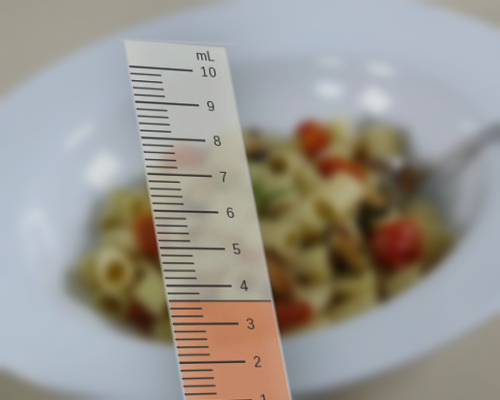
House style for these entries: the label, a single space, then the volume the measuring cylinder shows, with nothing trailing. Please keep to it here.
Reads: 3.6 mL
